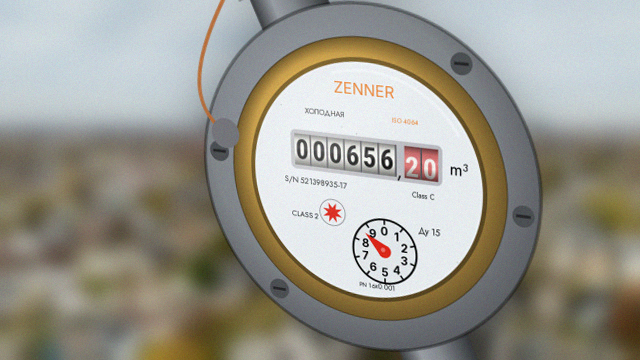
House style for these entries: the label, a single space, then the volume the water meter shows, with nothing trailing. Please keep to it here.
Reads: 656.198 m³
